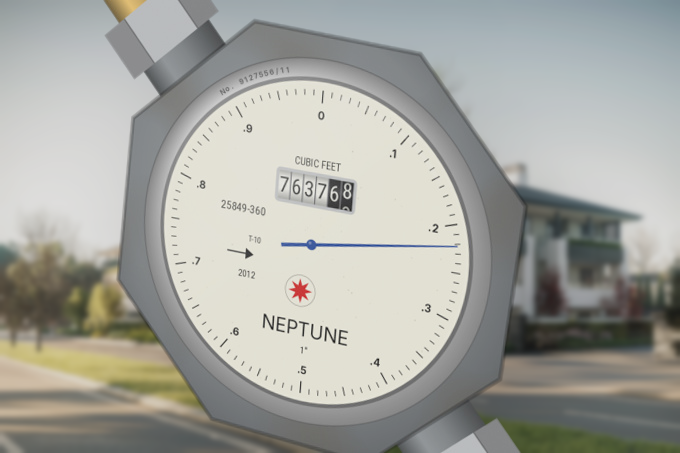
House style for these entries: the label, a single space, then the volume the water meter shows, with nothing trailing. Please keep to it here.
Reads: 763768.22 ft³
